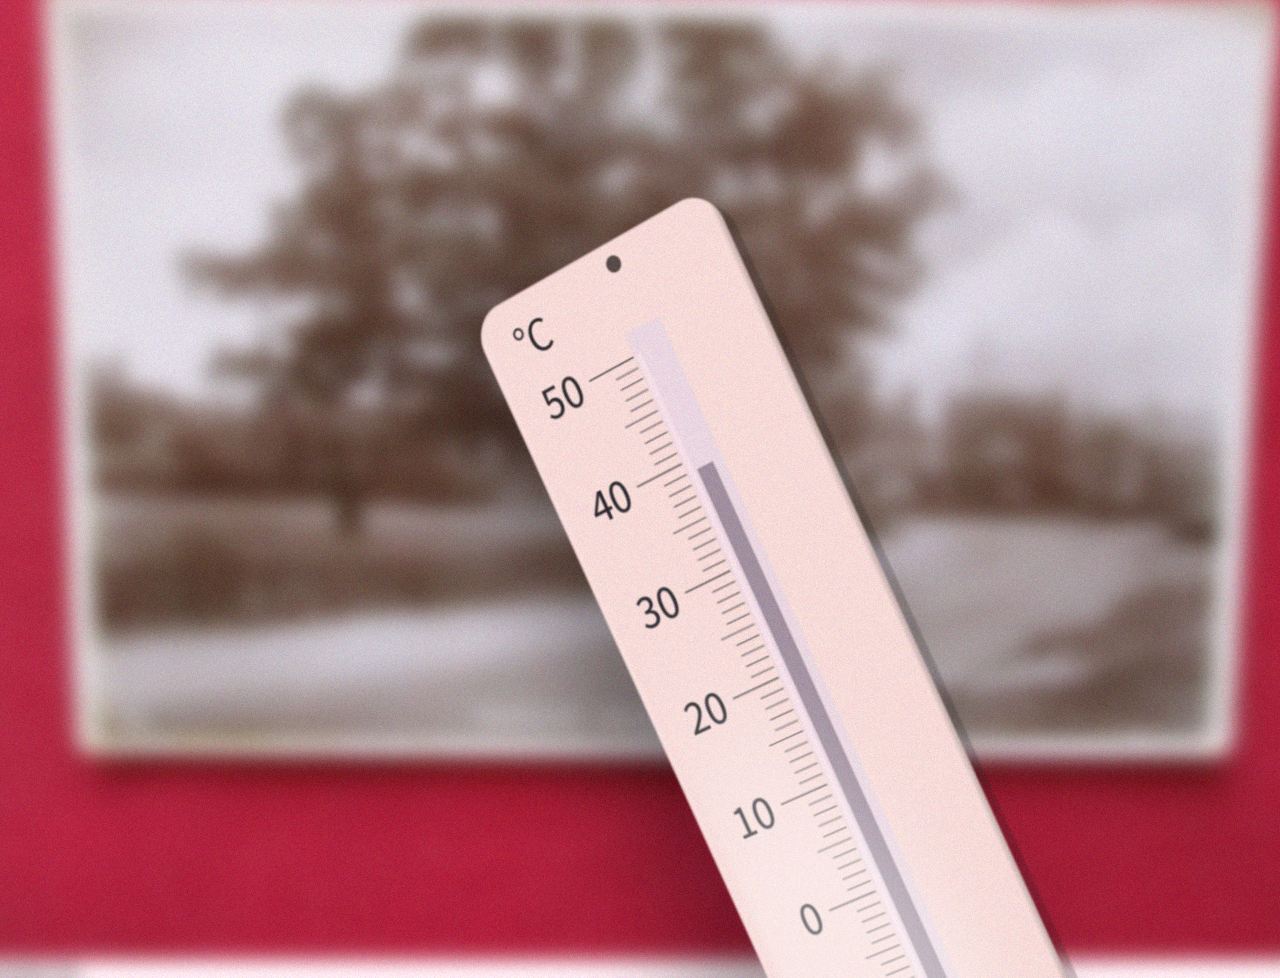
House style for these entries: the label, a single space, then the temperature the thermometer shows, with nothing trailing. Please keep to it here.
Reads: 39 °C
